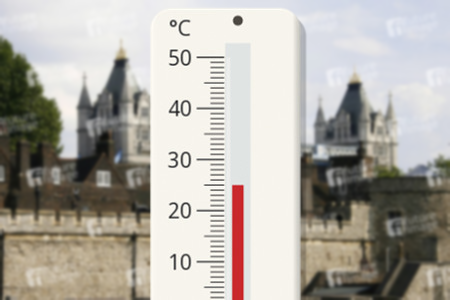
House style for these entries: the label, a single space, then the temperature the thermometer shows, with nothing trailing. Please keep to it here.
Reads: 25 °C
